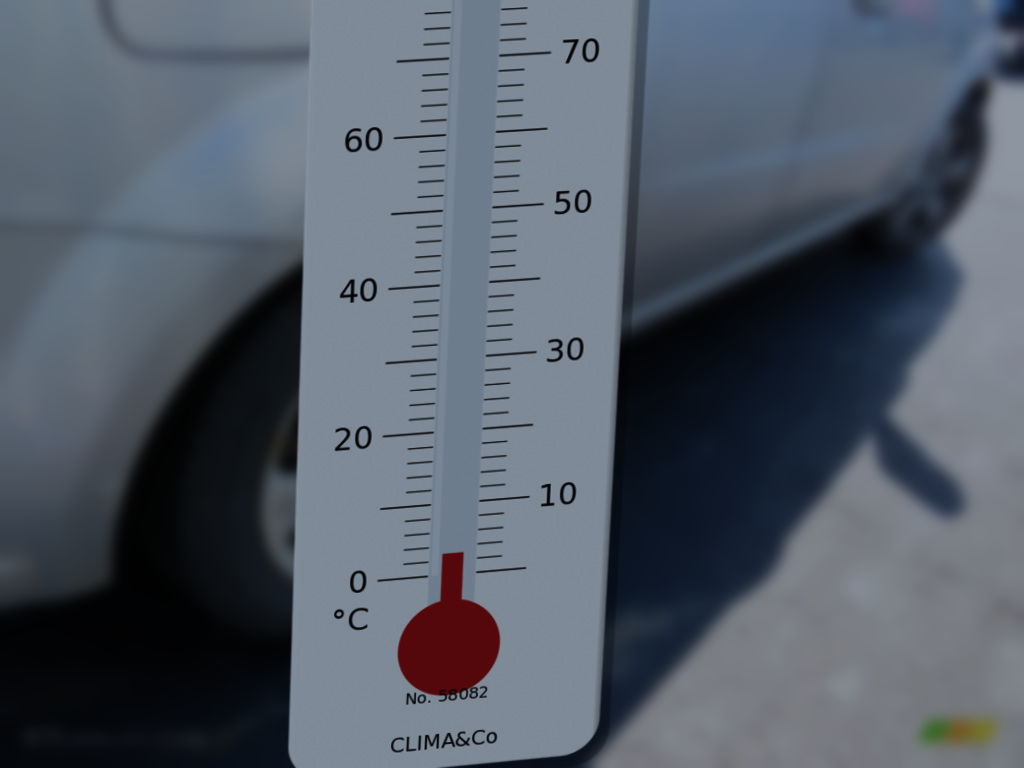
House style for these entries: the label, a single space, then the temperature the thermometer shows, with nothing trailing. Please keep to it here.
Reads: 3 °C
